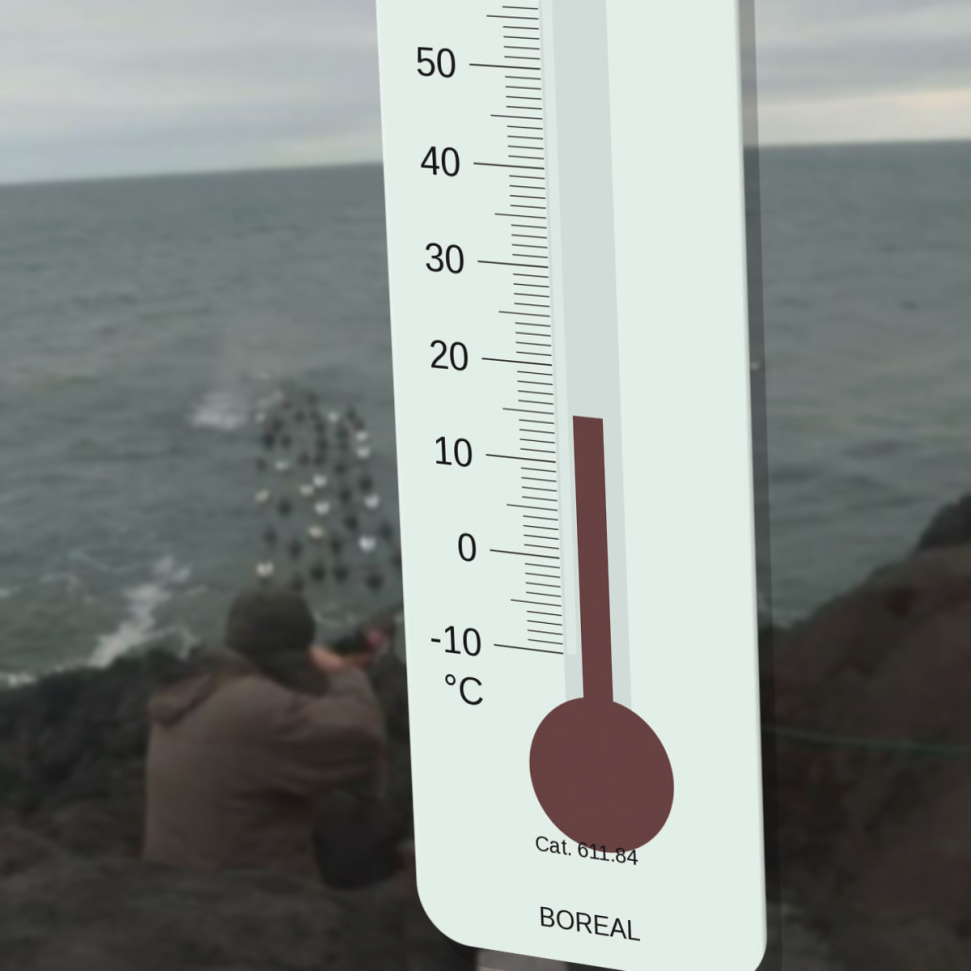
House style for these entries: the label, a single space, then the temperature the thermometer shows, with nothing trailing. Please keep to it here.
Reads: 15 °C
